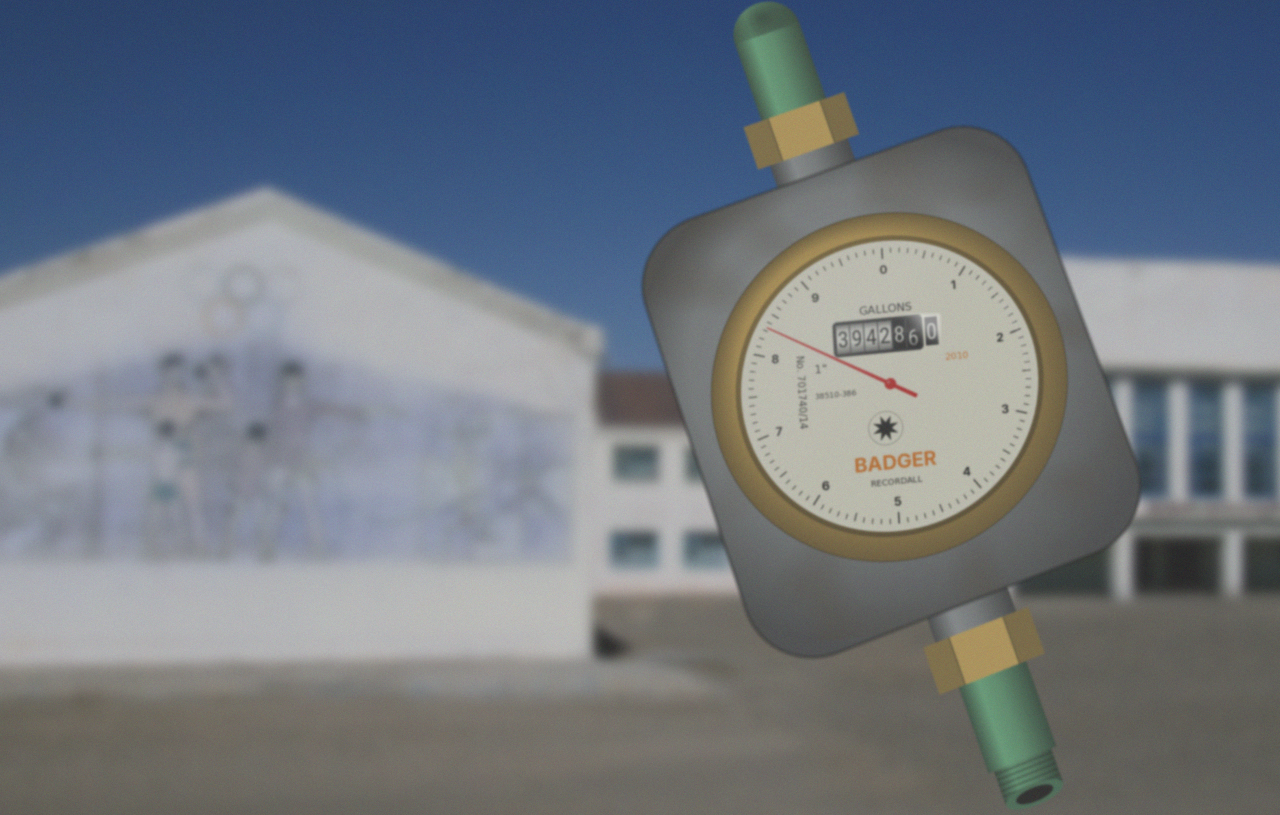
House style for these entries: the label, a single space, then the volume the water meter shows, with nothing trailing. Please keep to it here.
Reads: 3942858.3 gal
